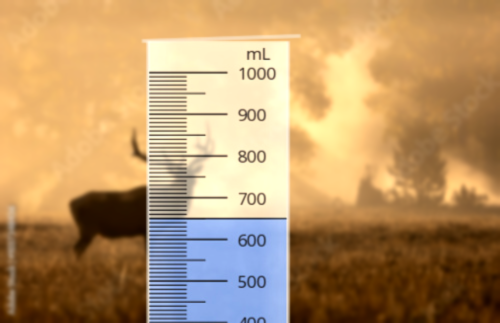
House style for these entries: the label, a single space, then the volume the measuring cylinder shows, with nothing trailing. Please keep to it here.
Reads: 650 mL
